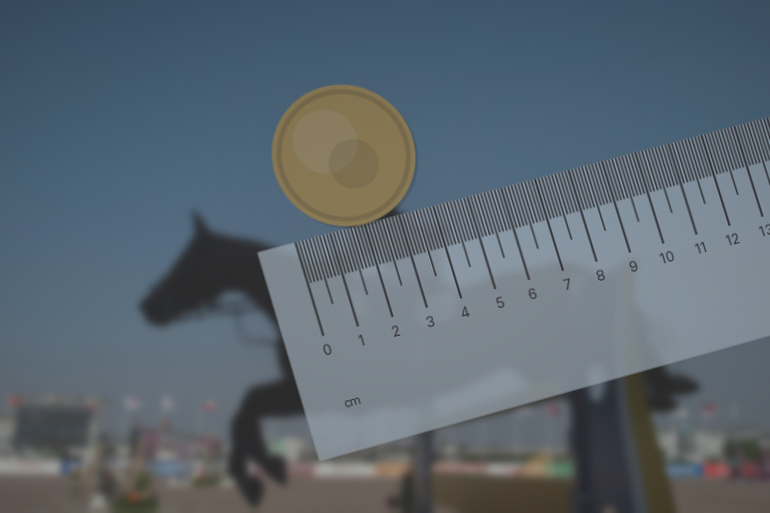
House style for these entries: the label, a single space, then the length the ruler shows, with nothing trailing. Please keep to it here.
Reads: 4 cm
